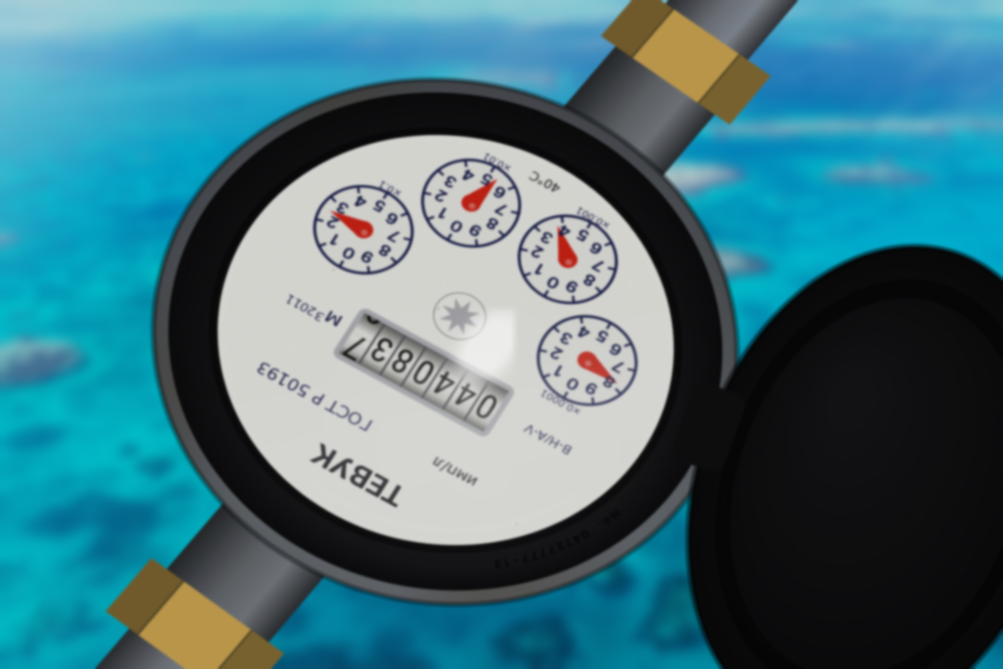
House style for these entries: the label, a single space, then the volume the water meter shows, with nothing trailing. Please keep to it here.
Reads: 440837.2537 m³
